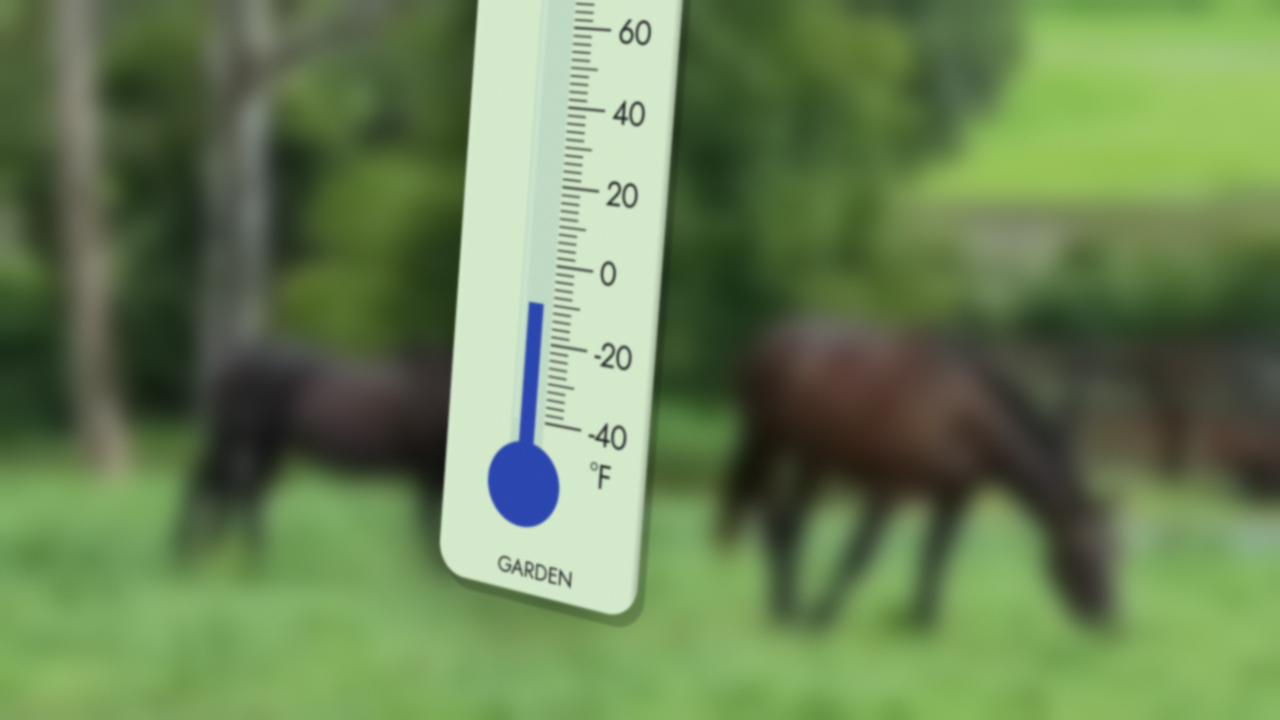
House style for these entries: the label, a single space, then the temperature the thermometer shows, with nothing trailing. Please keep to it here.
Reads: -10 °F
